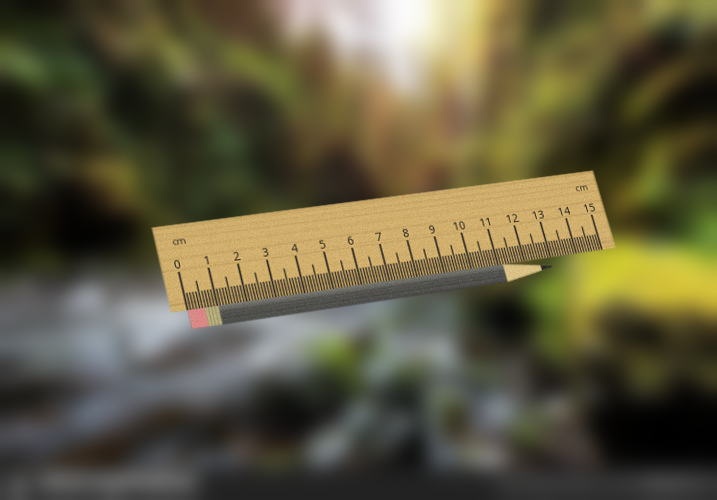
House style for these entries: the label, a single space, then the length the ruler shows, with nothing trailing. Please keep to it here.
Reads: 13 cm
